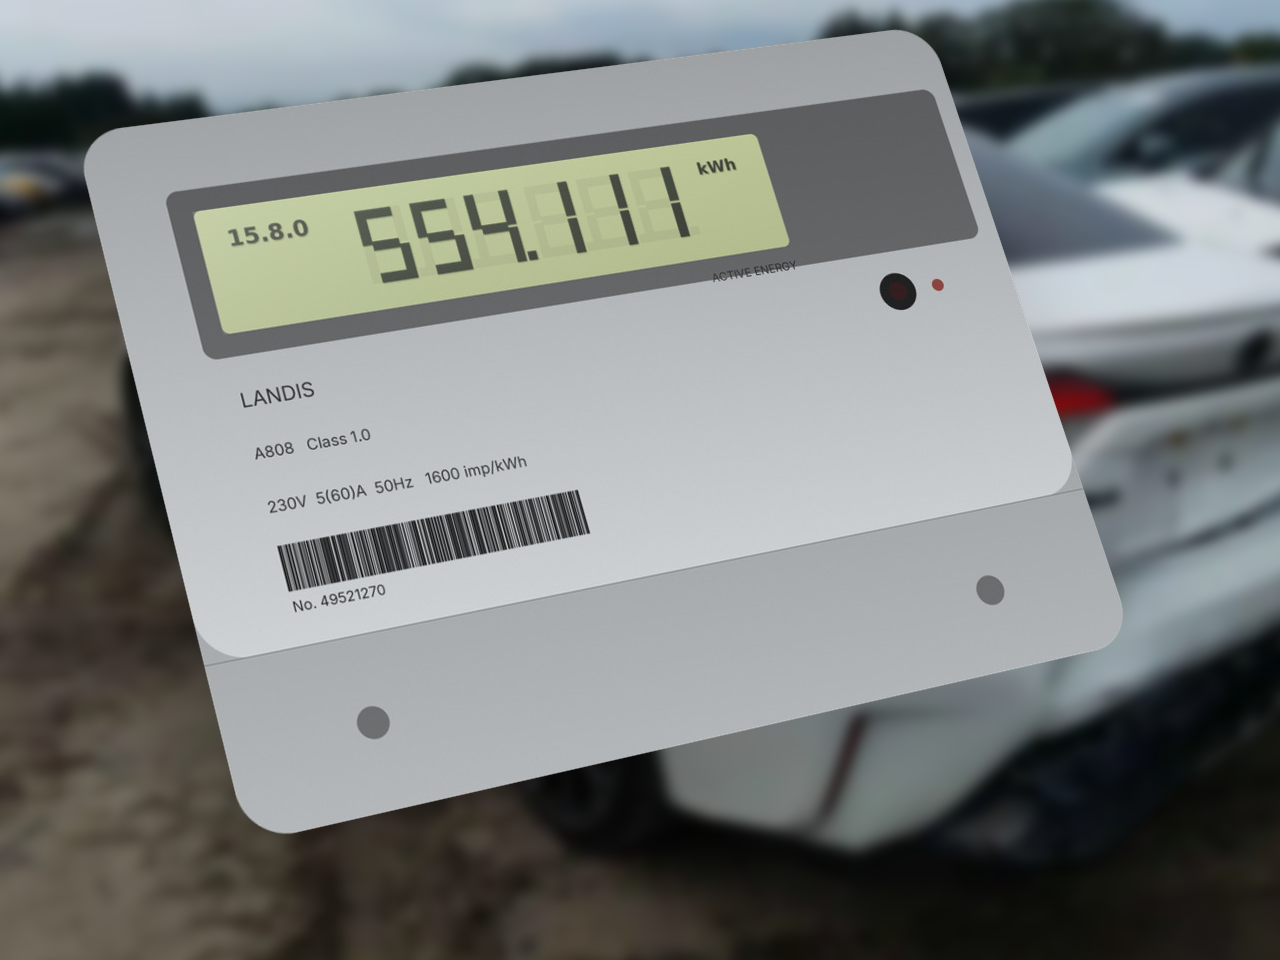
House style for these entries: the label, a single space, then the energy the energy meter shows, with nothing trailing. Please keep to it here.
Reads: 554.111 kWh
